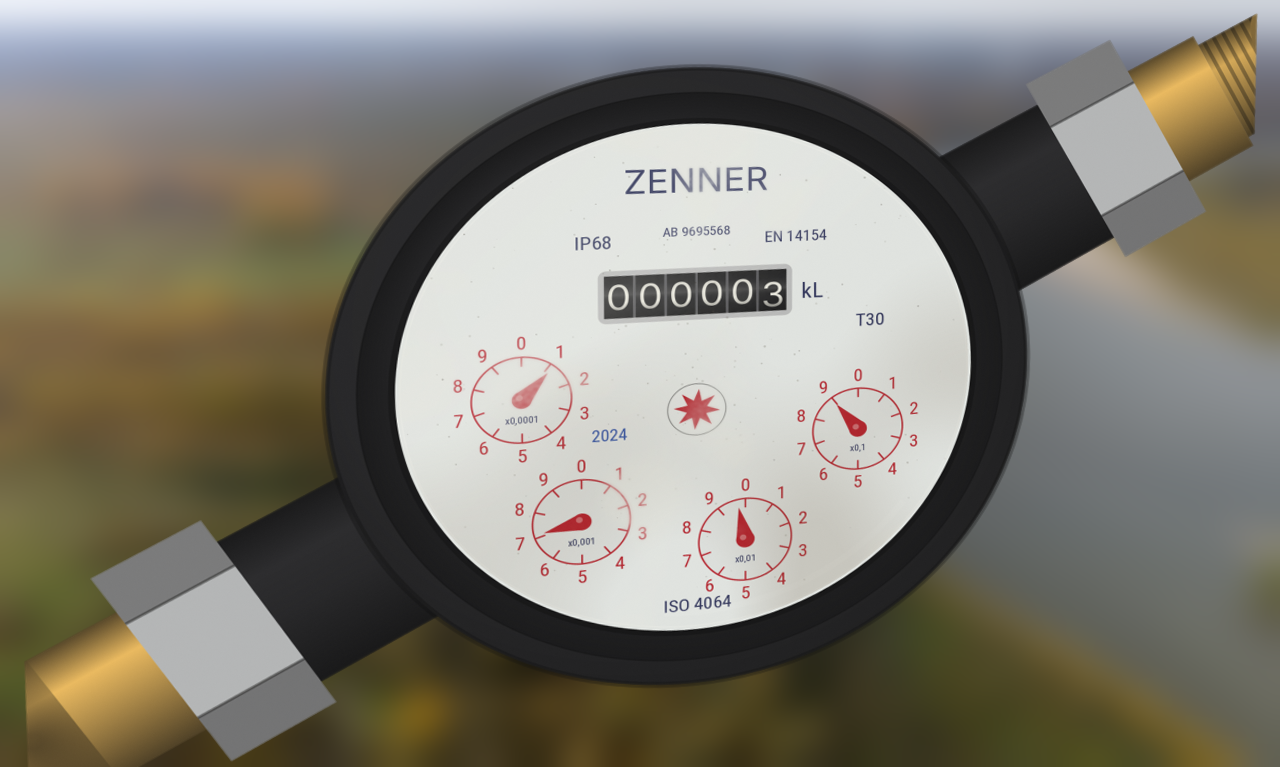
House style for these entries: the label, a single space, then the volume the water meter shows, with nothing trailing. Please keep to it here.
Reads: 2.8971 kL
